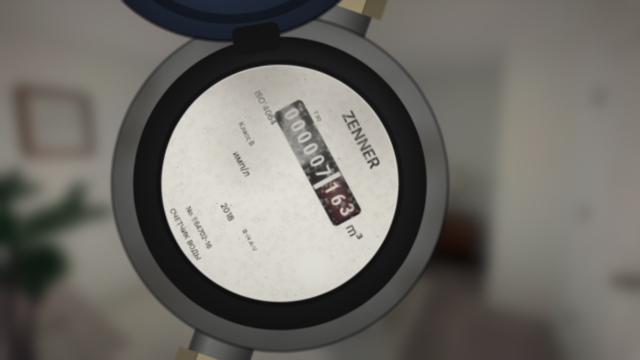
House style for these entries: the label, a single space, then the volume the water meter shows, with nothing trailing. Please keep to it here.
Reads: 7.163 m³
